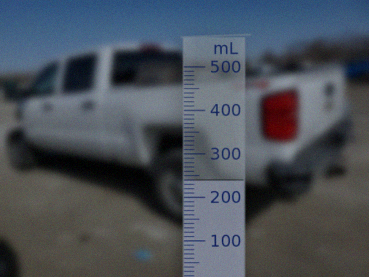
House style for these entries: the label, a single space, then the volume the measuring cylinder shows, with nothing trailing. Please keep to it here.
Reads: 240 mL
